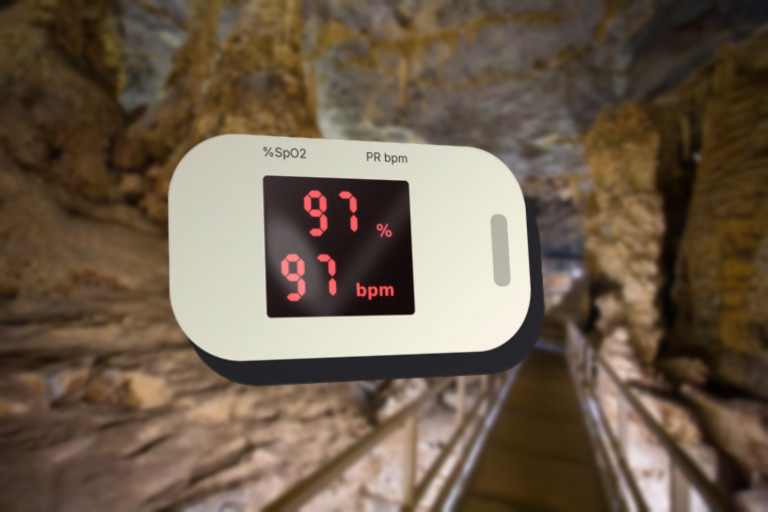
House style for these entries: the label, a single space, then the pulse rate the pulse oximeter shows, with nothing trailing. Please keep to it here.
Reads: 97 bpm
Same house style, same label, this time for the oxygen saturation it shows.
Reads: 97 %
